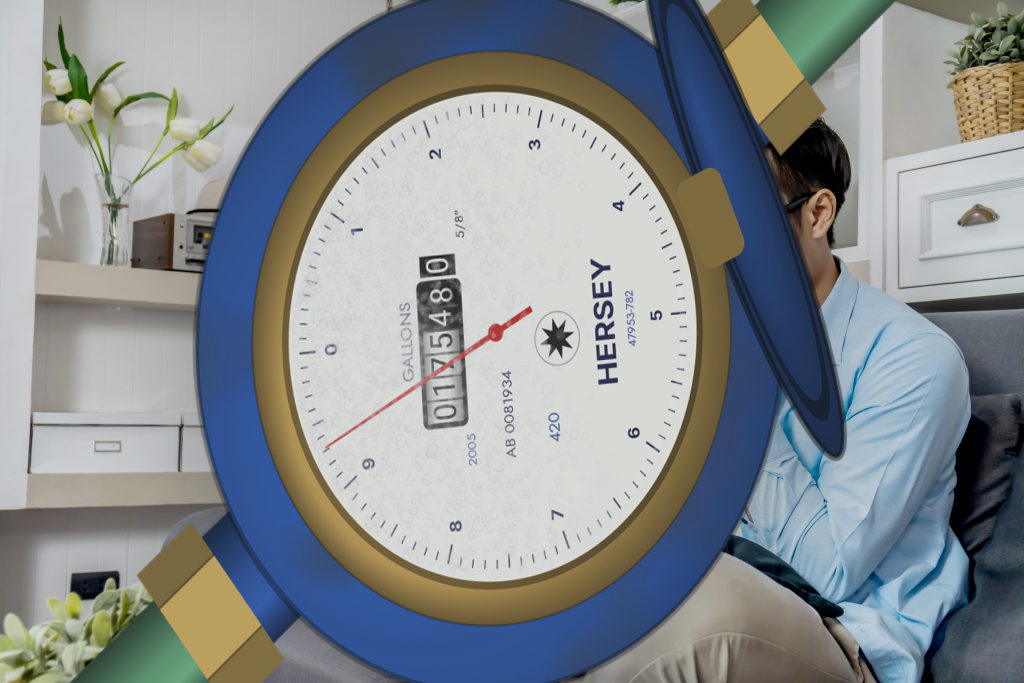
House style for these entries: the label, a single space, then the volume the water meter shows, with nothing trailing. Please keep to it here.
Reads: 175479.3 gal
